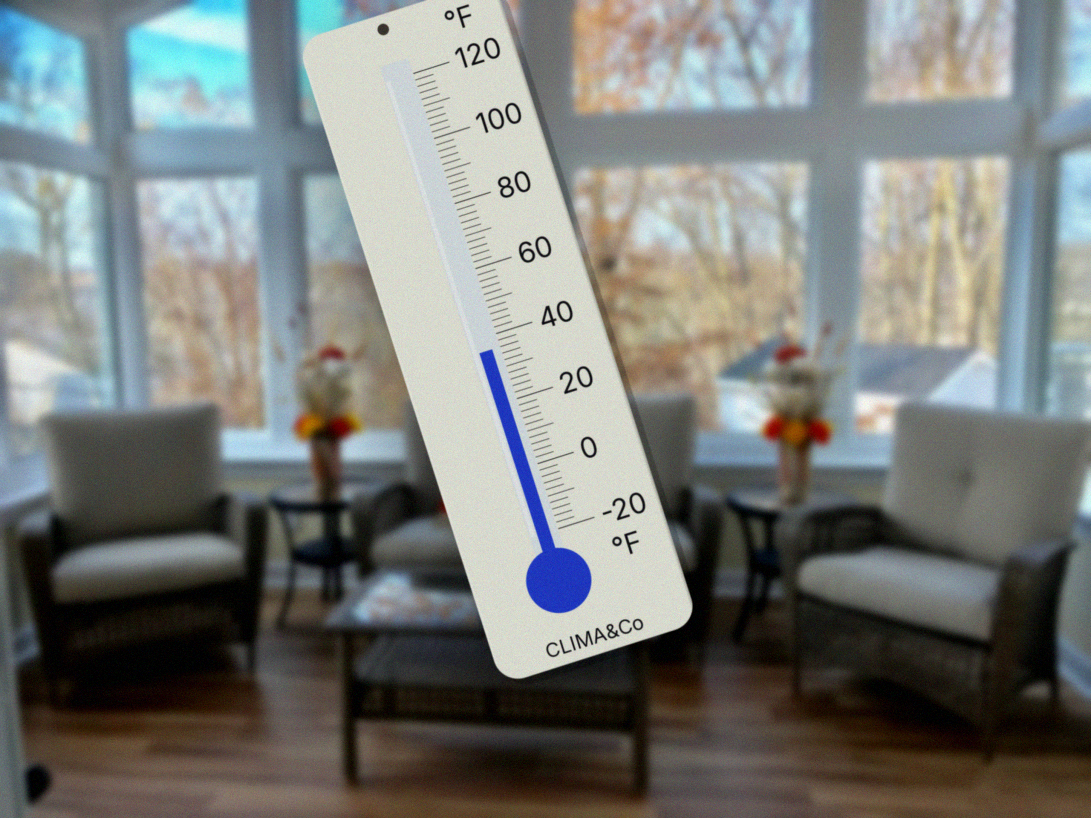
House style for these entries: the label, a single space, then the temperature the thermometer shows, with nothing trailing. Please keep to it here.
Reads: 36 °F
